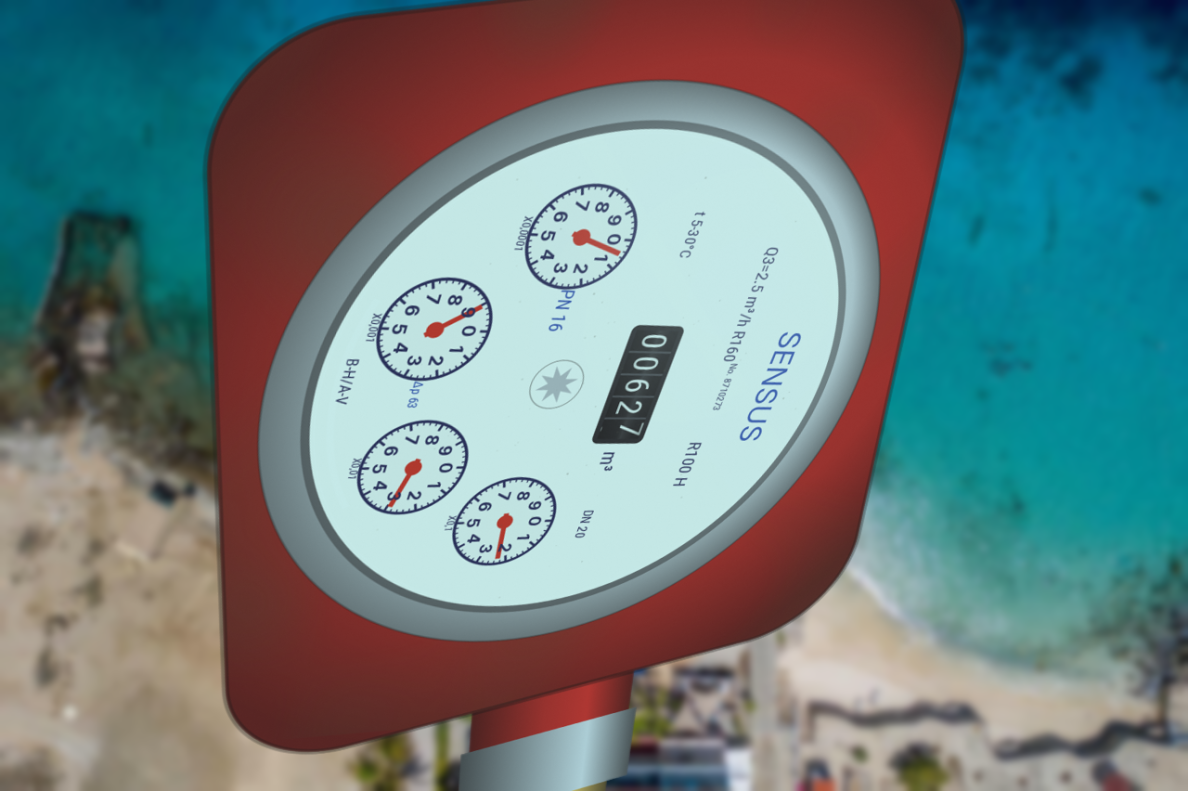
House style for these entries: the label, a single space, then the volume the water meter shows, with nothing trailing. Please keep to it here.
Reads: 627.2290 m³
